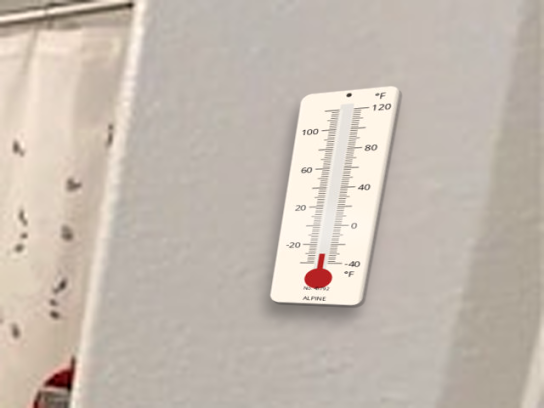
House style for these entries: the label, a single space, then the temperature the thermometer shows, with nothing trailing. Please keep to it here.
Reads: -30 °F
